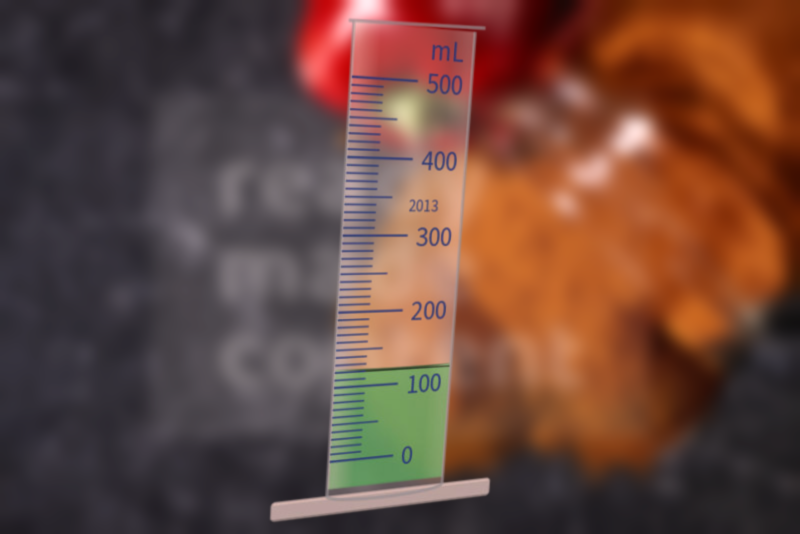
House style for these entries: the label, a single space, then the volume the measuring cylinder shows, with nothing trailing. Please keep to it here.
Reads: 120 mL
